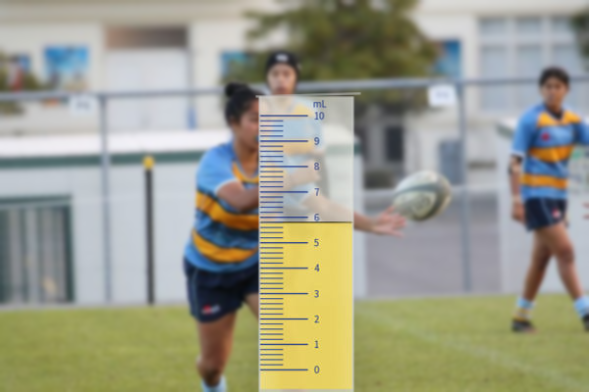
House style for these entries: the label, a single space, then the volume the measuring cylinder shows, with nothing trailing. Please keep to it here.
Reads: 5.8 mL
